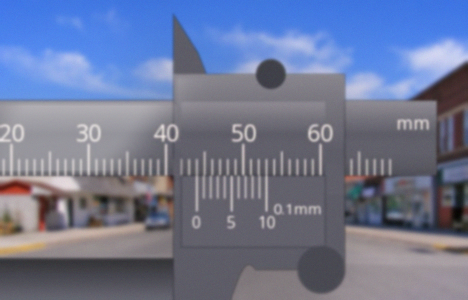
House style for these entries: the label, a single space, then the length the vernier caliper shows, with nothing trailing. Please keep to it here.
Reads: 44.0 mm
